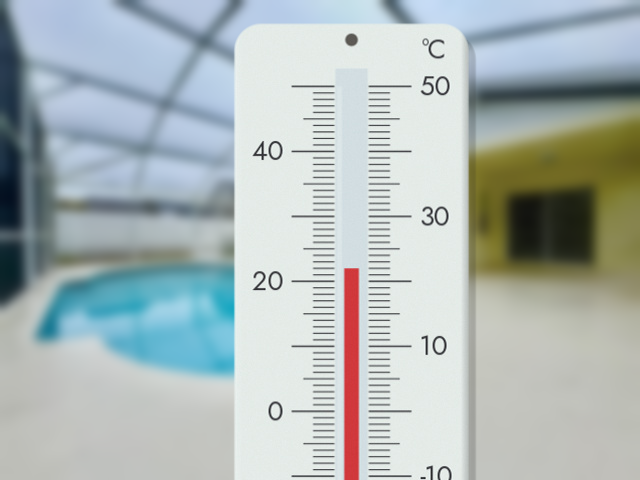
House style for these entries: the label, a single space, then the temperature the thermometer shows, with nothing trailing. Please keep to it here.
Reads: 22 °C
